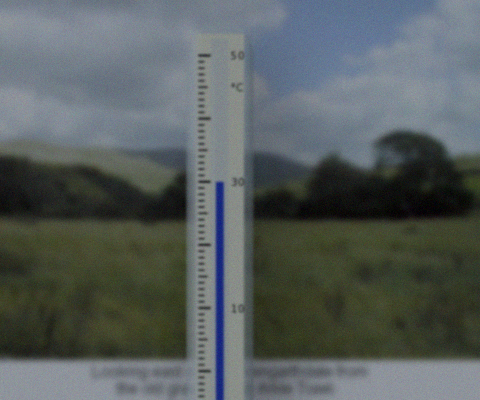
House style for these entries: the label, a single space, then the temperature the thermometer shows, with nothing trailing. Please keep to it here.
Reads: 30 °C
